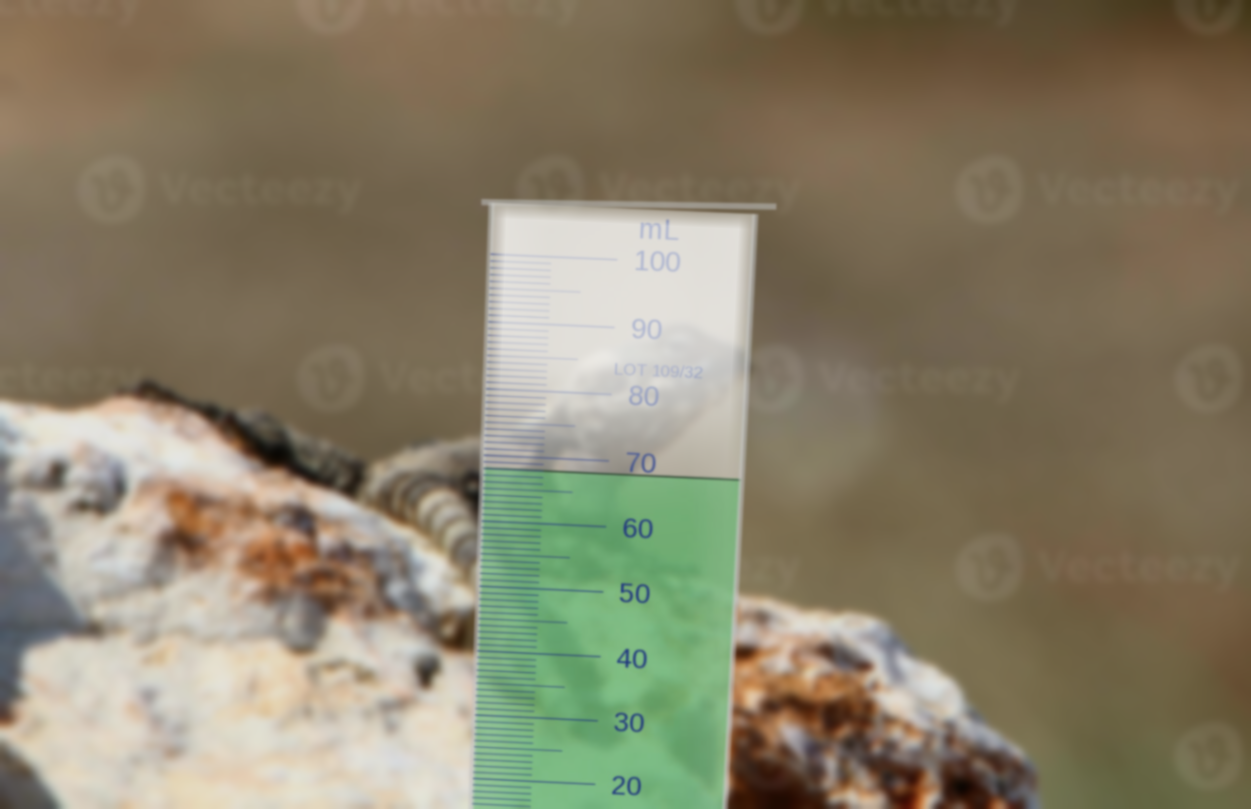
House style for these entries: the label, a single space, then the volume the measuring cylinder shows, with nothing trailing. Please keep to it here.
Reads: 68 mL
